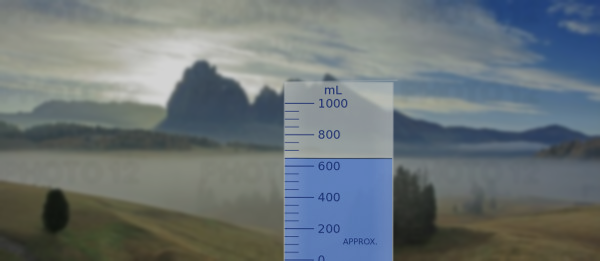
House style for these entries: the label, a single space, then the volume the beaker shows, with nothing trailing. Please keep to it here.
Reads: 650 mL
